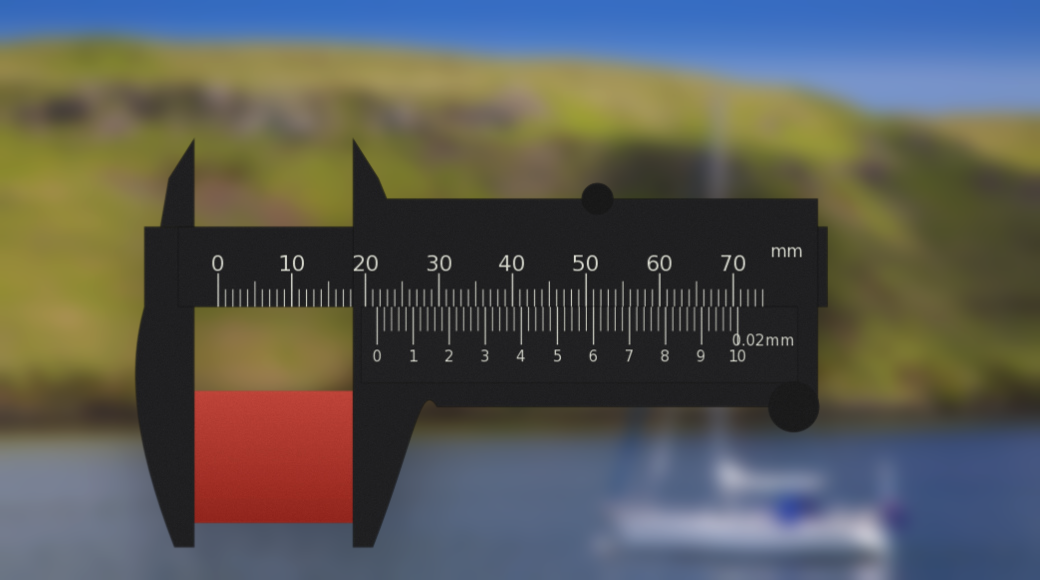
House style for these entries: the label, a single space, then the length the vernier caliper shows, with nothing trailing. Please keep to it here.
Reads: 21.6 mm
